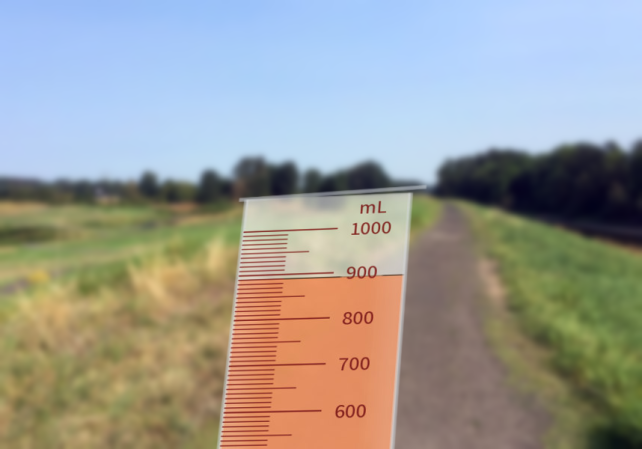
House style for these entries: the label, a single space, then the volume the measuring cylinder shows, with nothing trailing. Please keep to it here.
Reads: 890 mL
